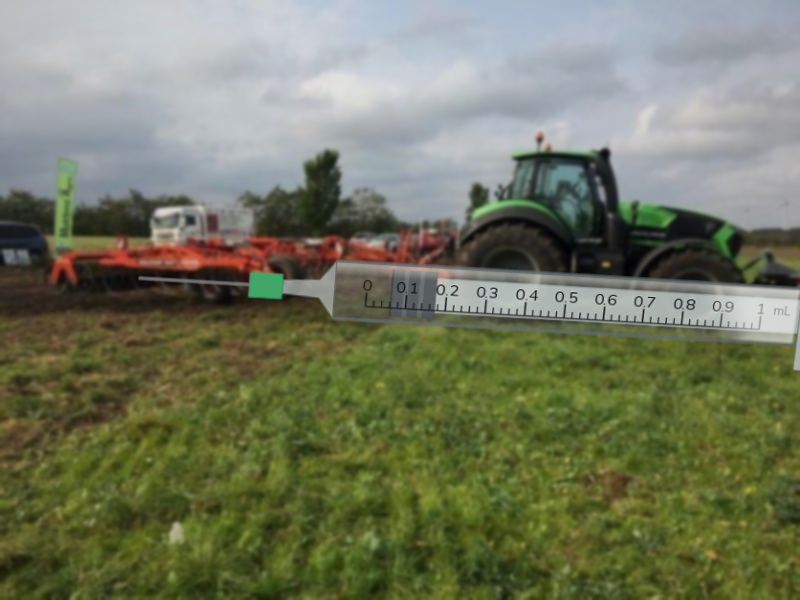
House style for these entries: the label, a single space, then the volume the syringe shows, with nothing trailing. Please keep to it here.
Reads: 0.06 mL
